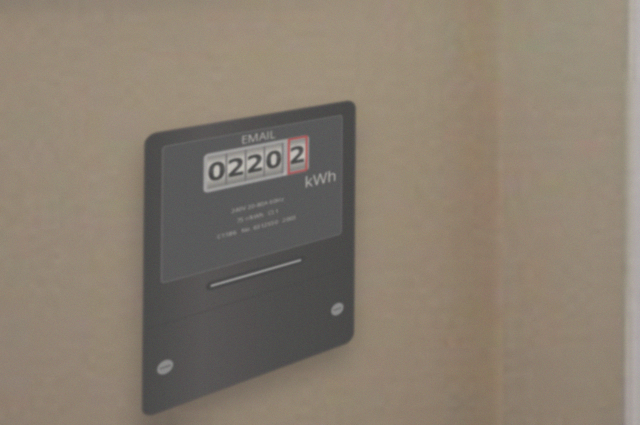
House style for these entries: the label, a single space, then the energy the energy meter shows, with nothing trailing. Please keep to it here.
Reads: 220.2 kWh
